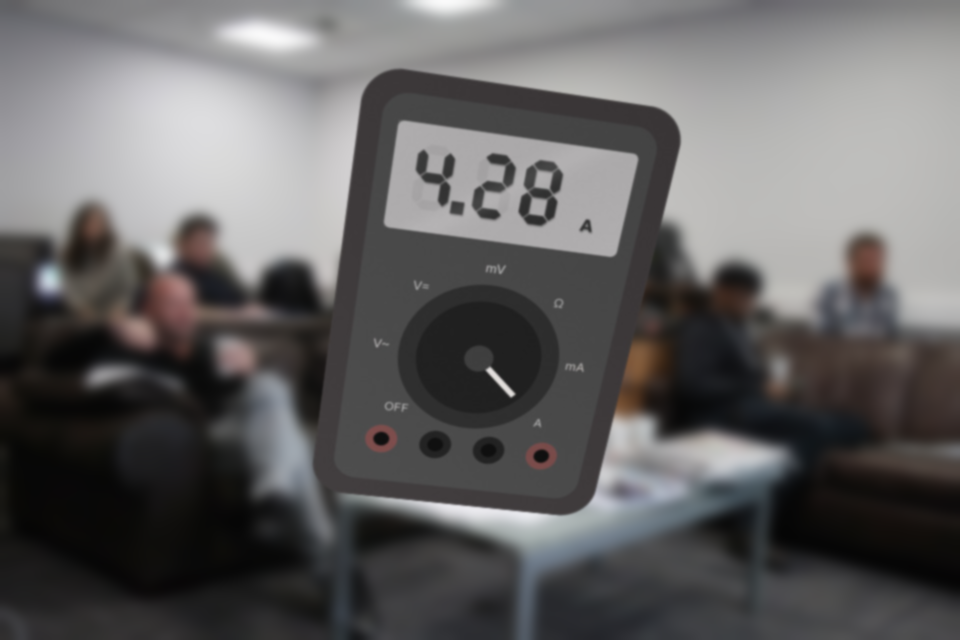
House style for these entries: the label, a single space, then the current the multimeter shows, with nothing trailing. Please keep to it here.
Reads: 4.28 A
